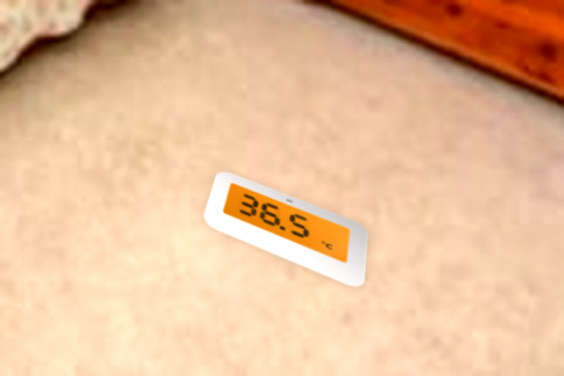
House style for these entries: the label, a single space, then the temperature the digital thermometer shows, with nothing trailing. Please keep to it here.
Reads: 36.5 °C
